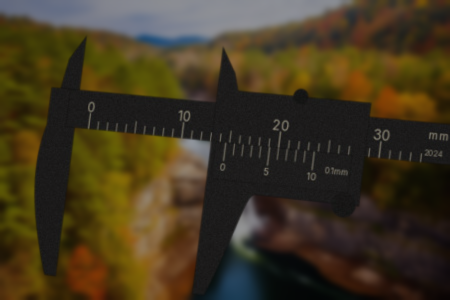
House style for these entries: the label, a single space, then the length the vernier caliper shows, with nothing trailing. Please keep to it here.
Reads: 14.6 mm
